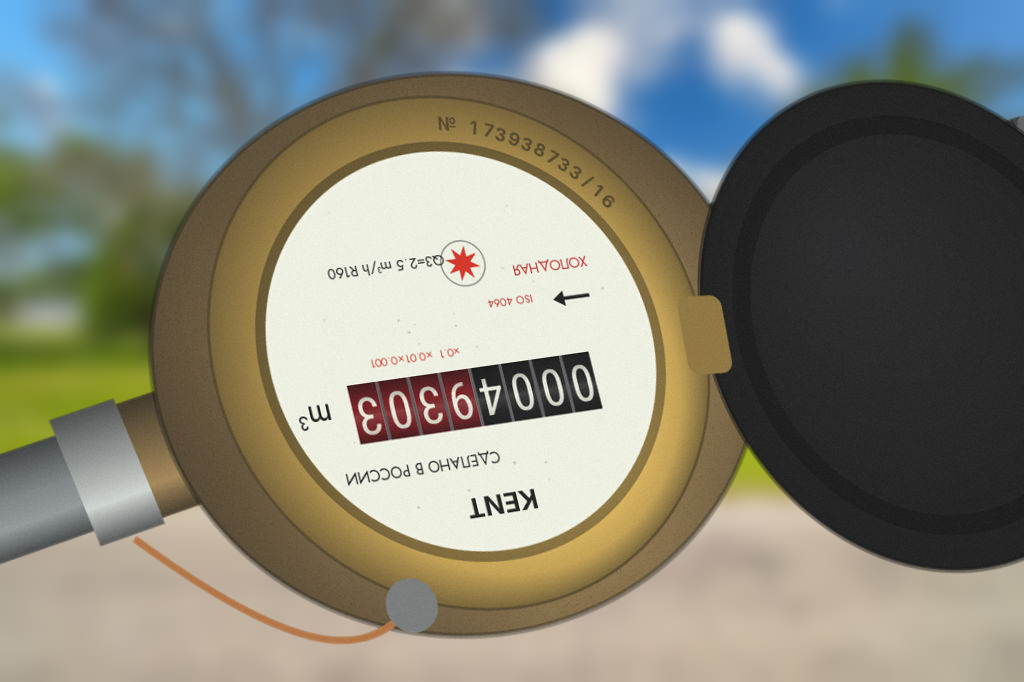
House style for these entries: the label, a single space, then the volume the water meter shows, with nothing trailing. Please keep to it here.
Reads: 4.9303 m³
